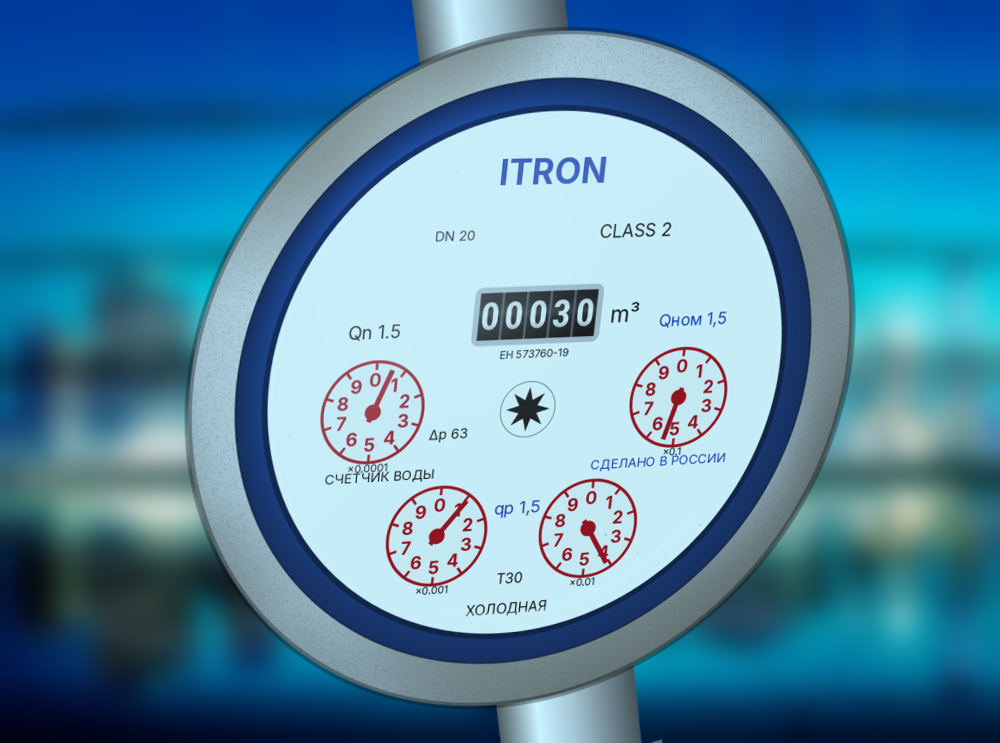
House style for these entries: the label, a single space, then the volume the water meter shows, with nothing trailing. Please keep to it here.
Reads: 30.5410 m³
